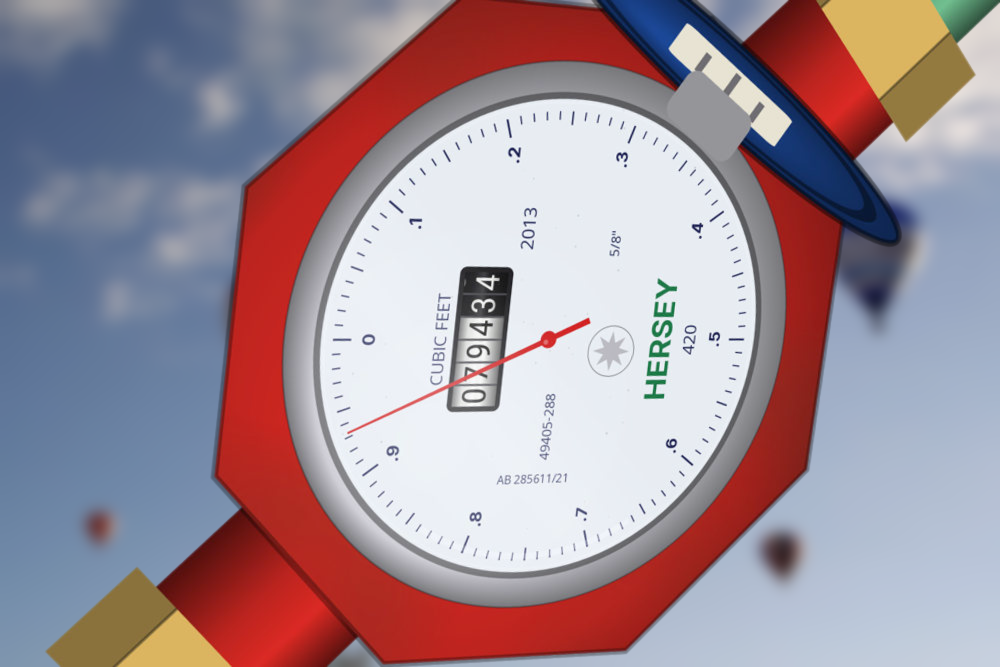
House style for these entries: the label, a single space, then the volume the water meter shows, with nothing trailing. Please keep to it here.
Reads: 79433.93 ft³
